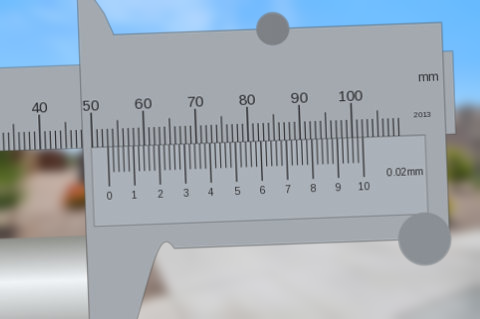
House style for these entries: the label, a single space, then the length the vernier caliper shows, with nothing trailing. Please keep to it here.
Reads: 53.0 mm
